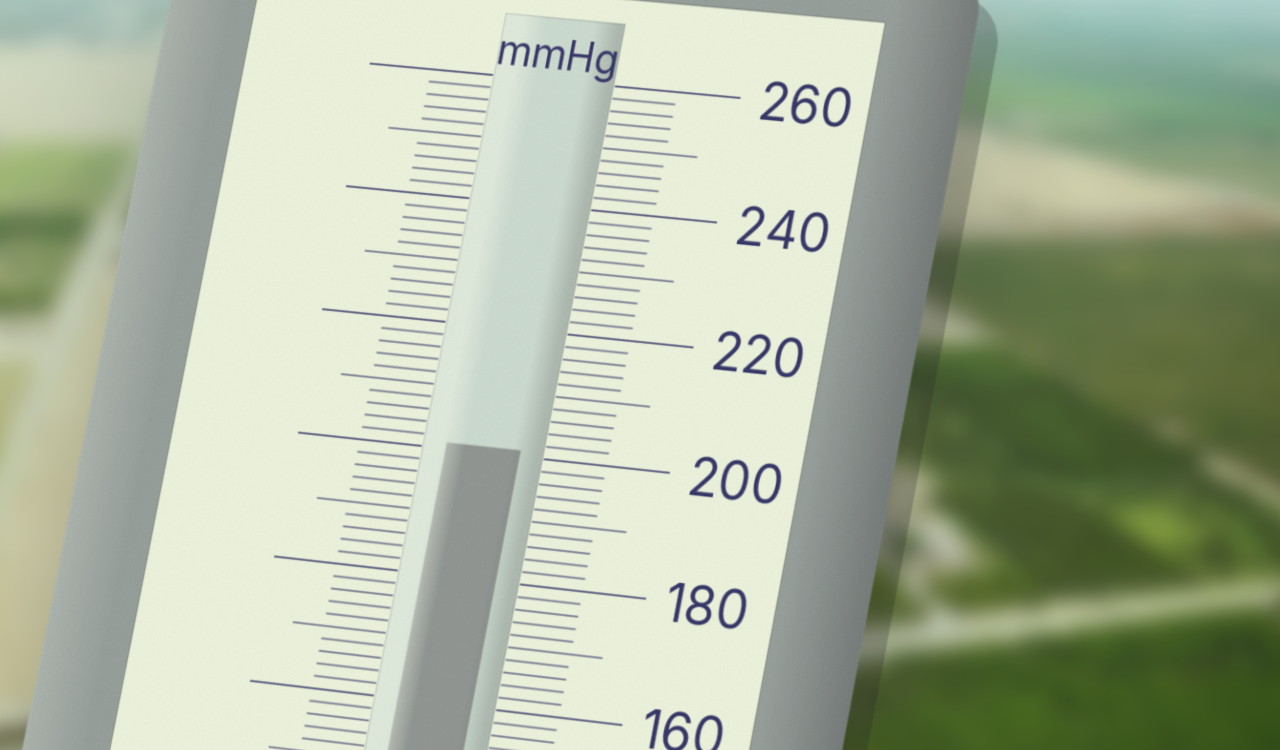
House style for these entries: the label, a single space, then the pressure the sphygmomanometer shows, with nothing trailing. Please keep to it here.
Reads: 201 mmHg
